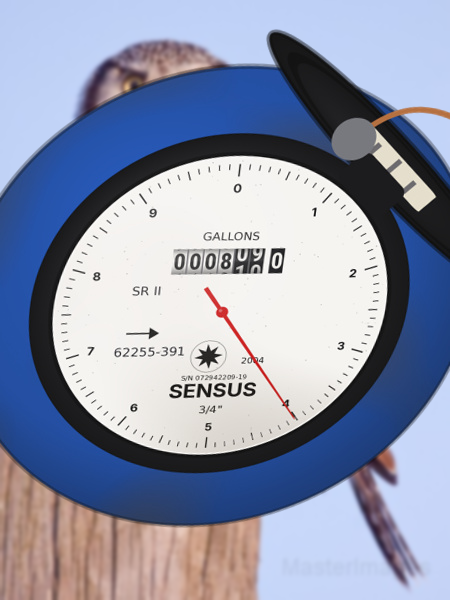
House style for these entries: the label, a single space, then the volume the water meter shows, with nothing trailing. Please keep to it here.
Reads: 8094.0 gal
